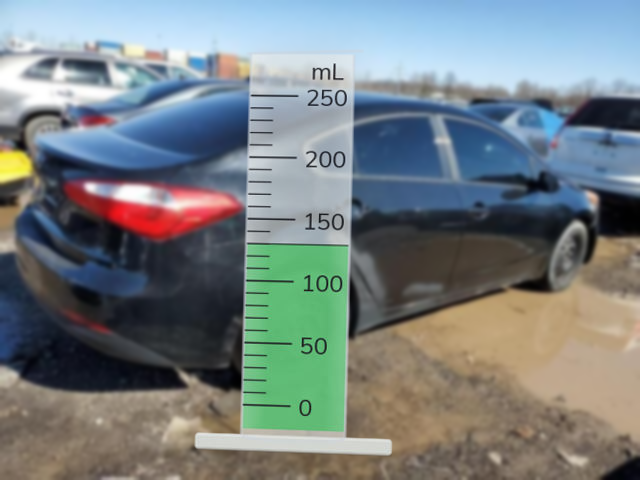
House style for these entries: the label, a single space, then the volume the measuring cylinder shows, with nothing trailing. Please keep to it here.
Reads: 130 mL
